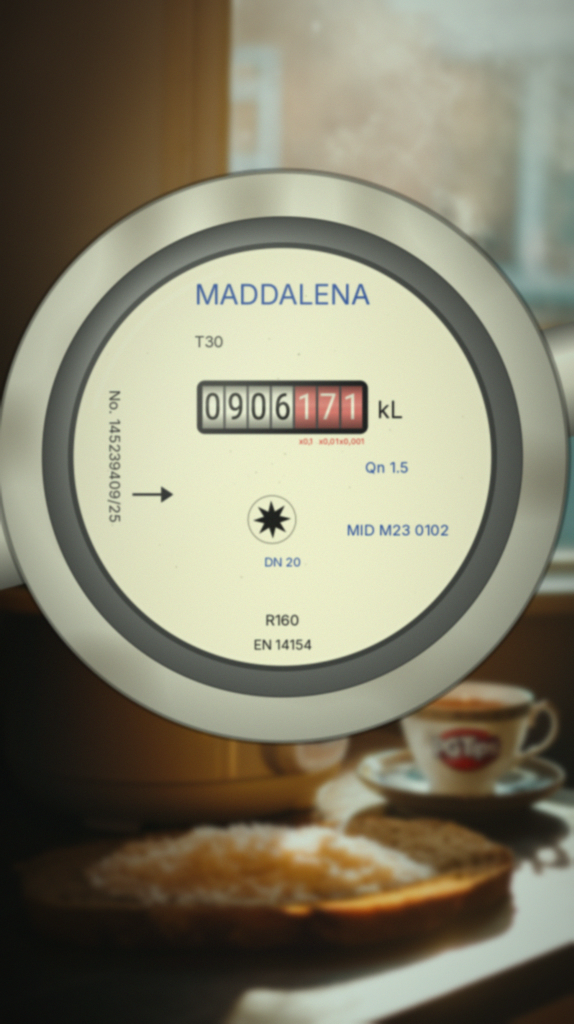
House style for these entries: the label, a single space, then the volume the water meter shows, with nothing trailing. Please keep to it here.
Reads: 906.171 kL
